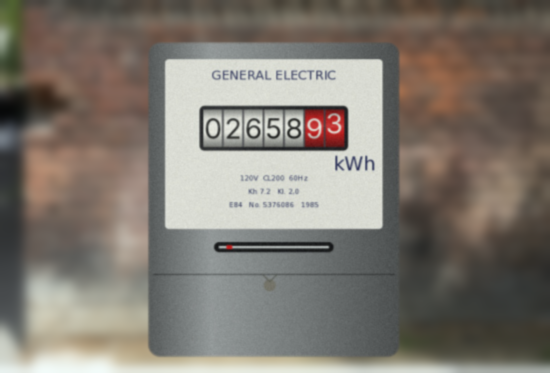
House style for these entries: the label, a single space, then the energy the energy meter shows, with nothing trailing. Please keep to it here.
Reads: 2658.93 kWh
